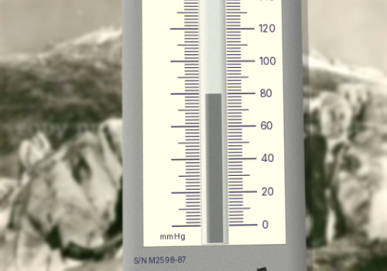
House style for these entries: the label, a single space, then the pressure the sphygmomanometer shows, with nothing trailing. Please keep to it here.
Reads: 80 mmHg
